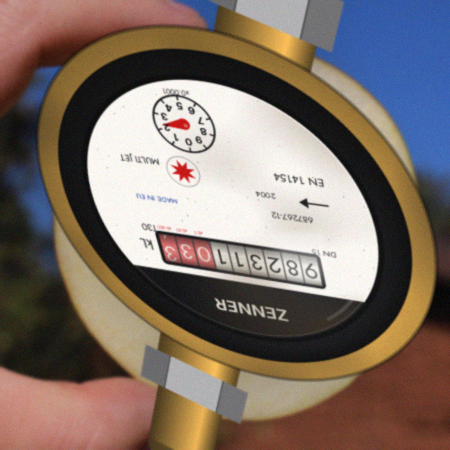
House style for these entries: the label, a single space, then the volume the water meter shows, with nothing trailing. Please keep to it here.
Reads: 982311.0332 kL
